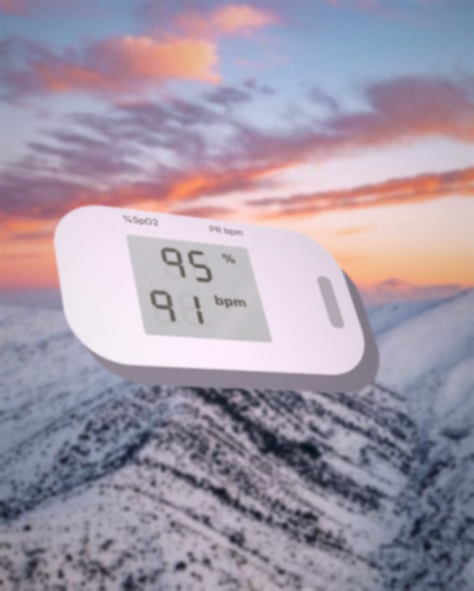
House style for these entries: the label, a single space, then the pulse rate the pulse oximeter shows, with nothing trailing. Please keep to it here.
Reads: 91 bpm
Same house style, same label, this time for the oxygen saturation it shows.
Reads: 95 %
